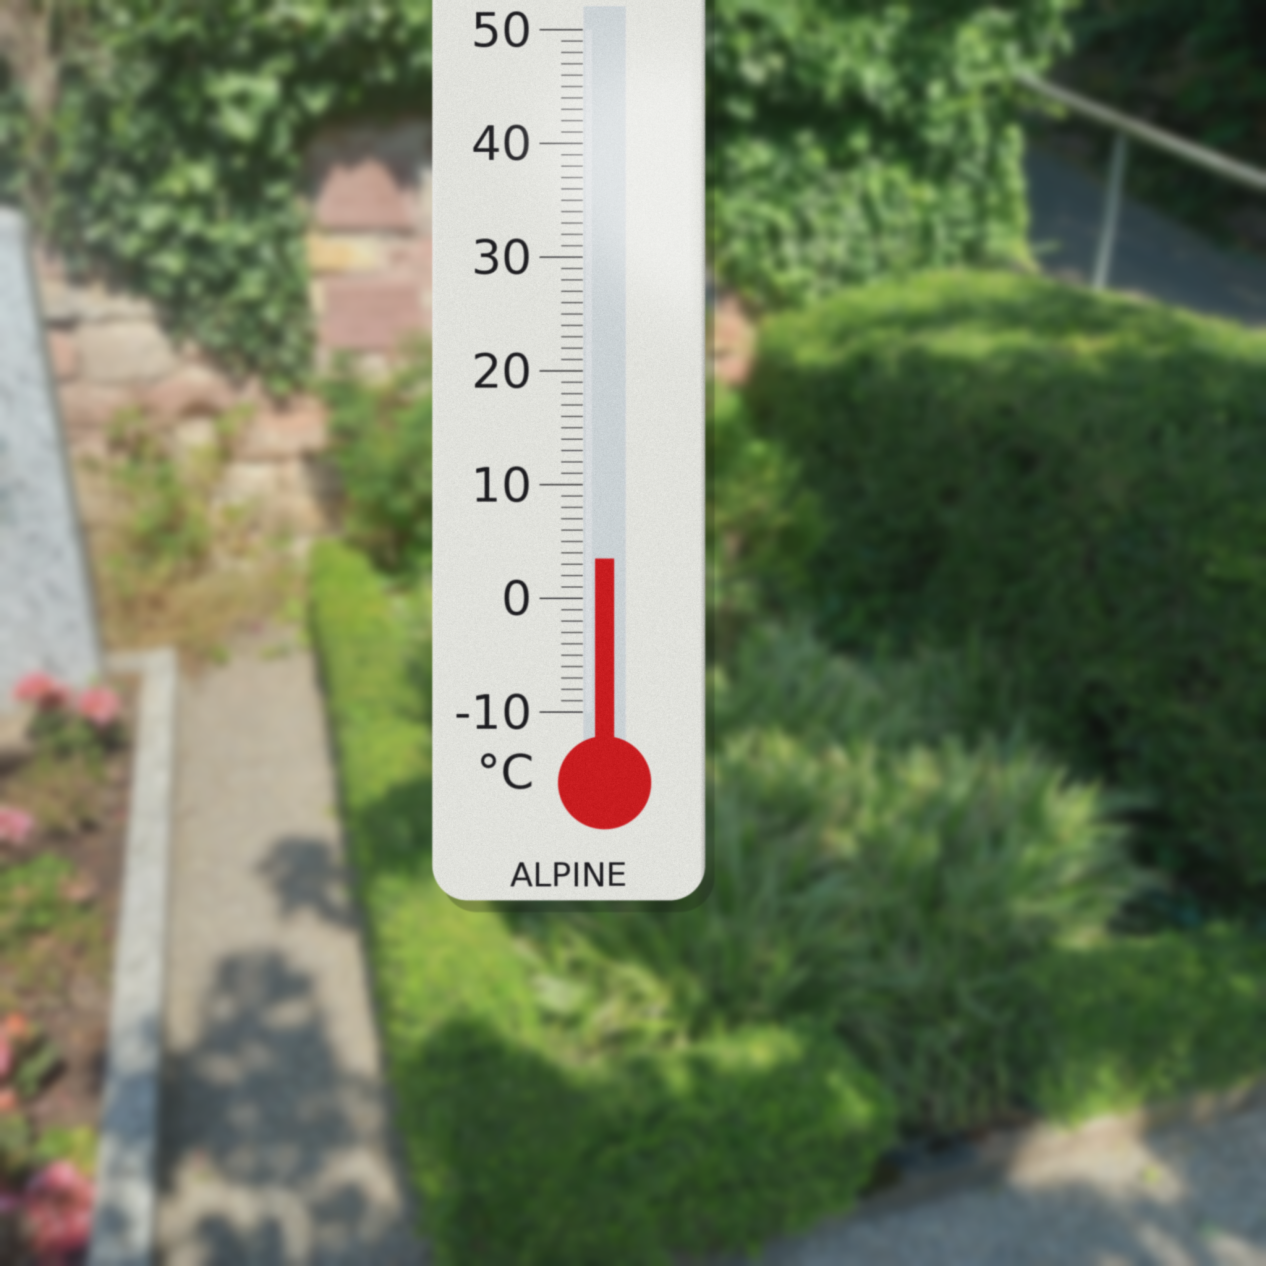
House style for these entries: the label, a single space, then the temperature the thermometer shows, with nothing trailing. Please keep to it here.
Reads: 3.5 °C
